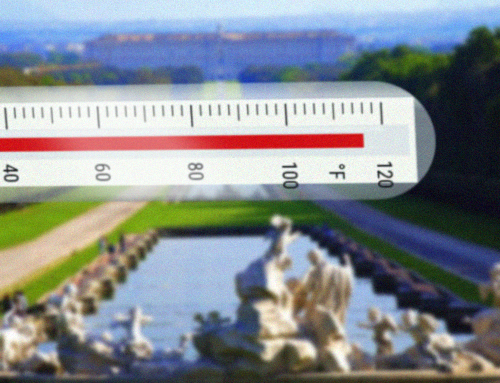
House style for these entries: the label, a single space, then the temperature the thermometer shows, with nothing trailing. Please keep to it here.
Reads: 116 °F
